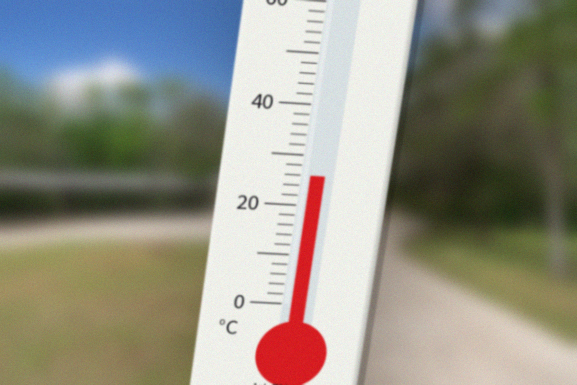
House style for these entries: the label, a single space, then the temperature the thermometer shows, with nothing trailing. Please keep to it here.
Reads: 26 °C
